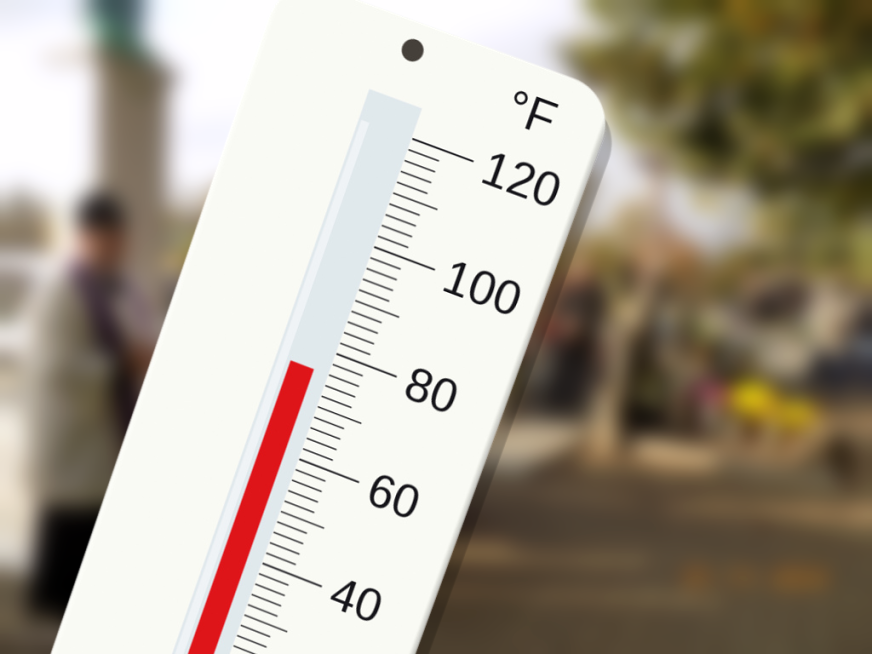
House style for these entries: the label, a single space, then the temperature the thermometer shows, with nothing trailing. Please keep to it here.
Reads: 76 °F
